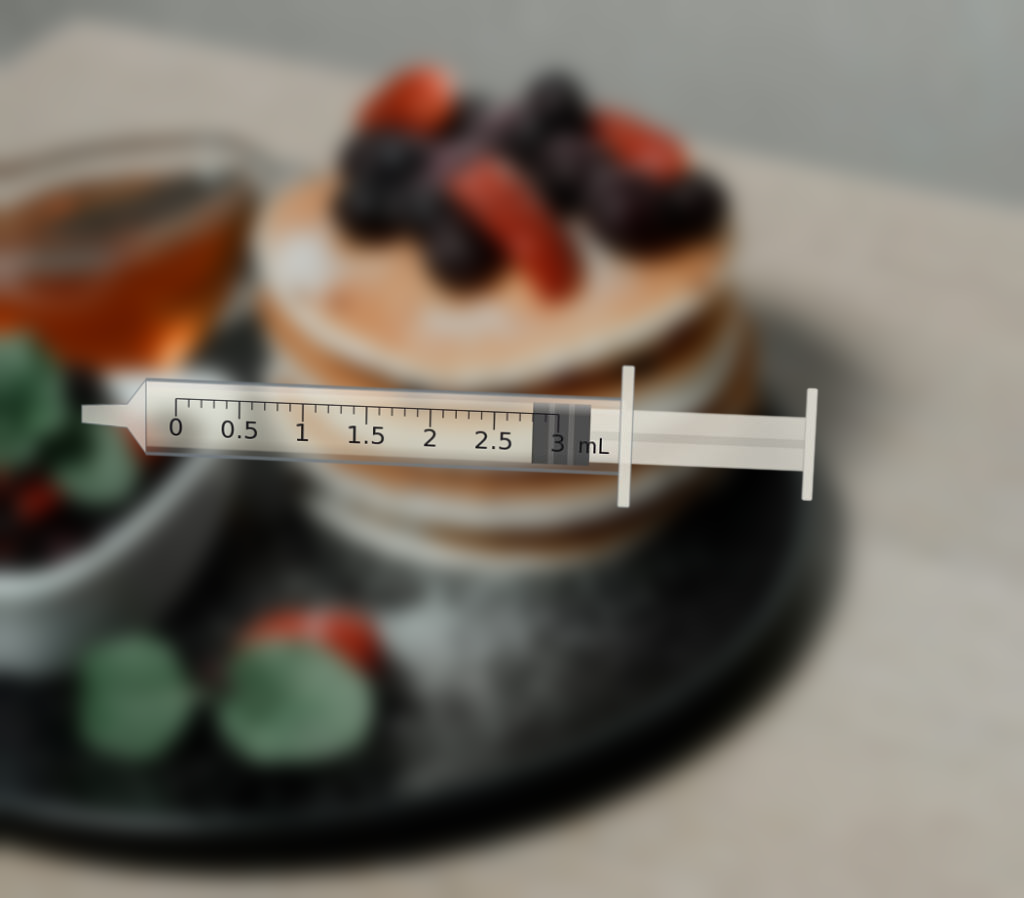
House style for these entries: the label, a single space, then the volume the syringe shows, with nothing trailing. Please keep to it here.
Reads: 2.8 mL
